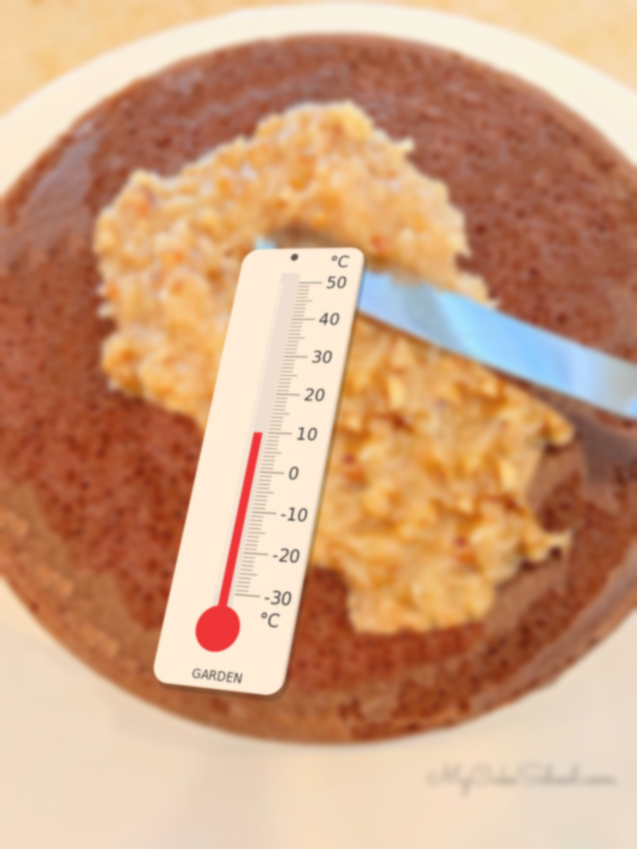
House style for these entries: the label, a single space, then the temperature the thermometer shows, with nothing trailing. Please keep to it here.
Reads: 10 °C
